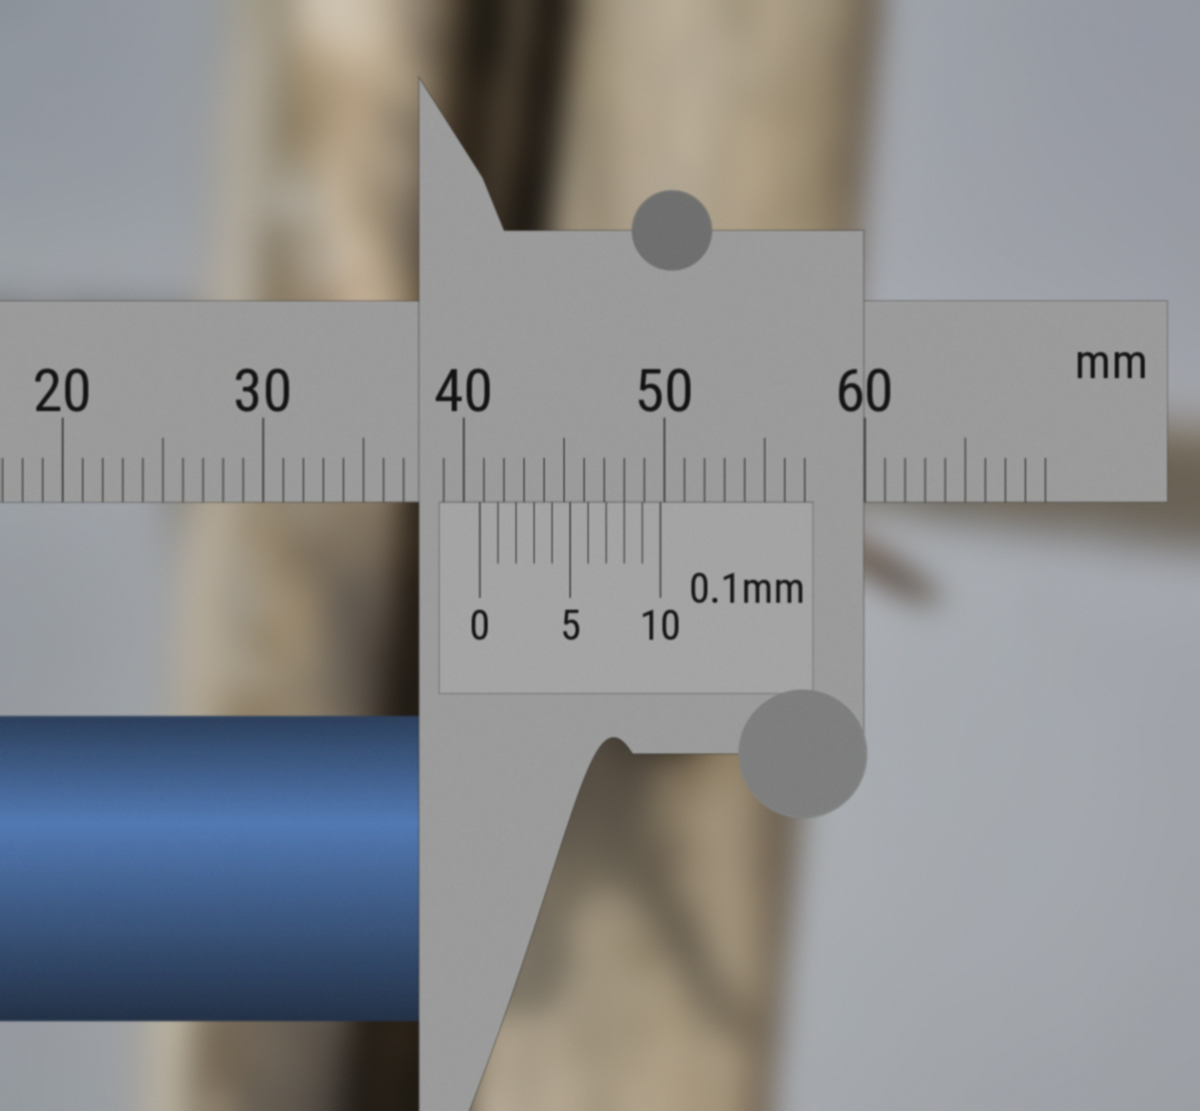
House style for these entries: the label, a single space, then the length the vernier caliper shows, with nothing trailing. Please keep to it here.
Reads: 40.8 mm
